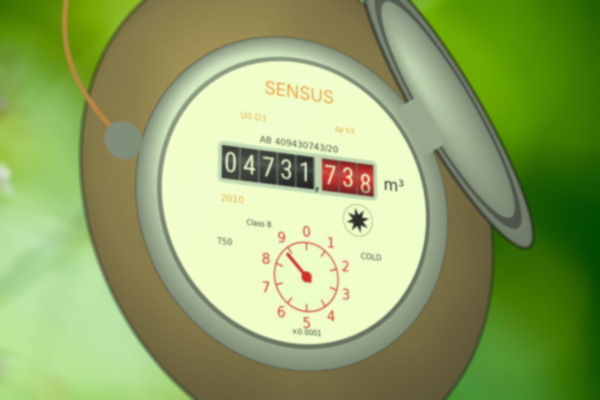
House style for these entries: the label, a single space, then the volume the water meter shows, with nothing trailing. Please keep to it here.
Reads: 4731.7378 m³
